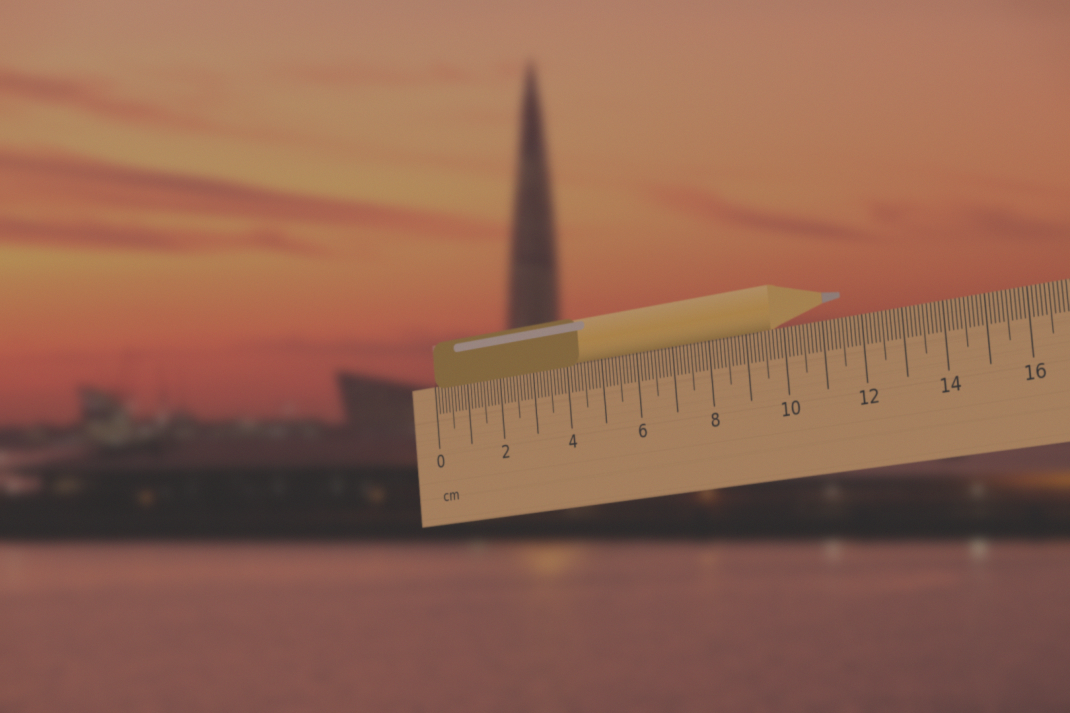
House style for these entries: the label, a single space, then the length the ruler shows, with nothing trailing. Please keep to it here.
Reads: 11.5 cm
